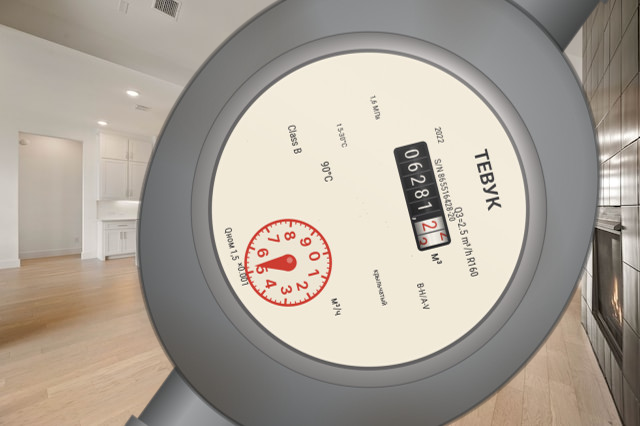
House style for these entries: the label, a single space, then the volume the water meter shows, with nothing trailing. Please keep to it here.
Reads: 6281.225 m³
